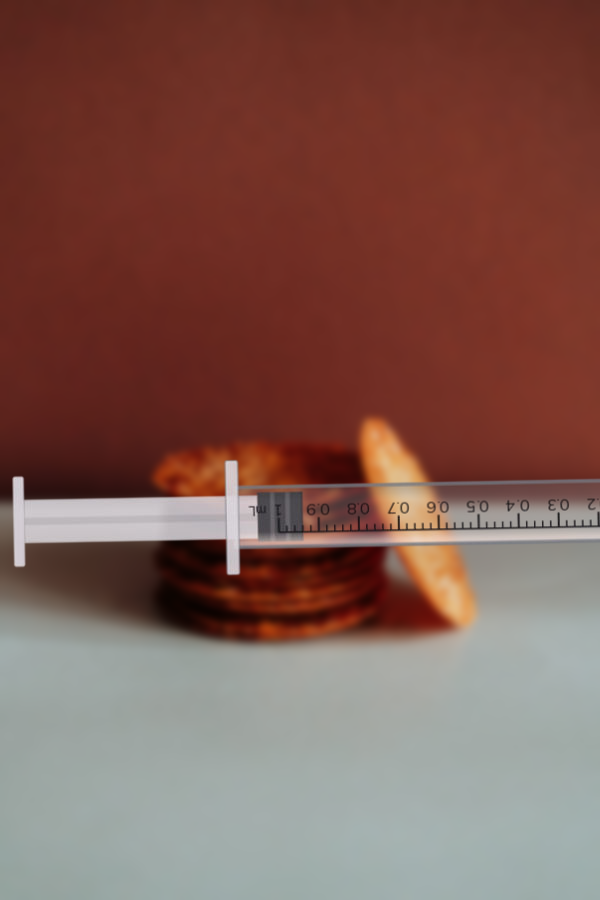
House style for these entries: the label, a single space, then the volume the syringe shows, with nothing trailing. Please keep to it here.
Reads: 0.94 mL
